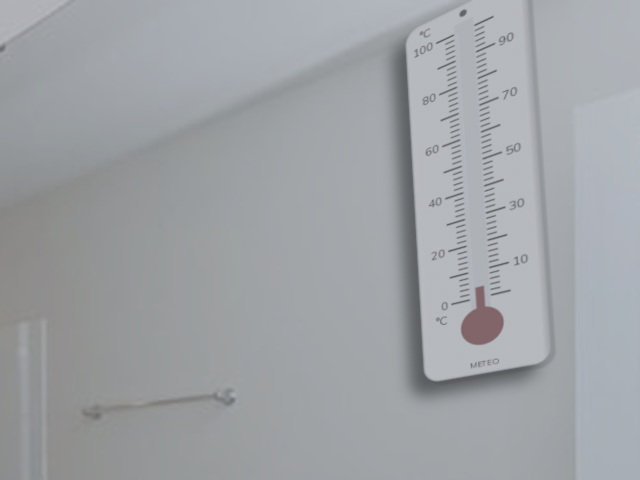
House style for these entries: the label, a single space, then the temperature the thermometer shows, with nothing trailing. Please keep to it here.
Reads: 4 °C
